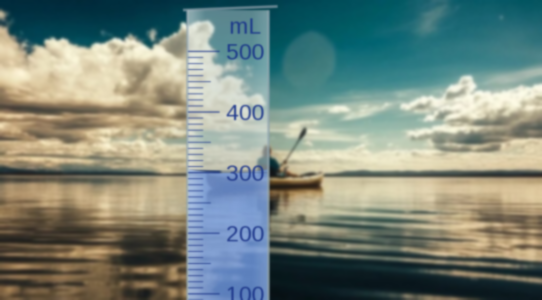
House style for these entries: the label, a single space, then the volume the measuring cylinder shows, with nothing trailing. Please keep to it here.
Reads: 300 mL
